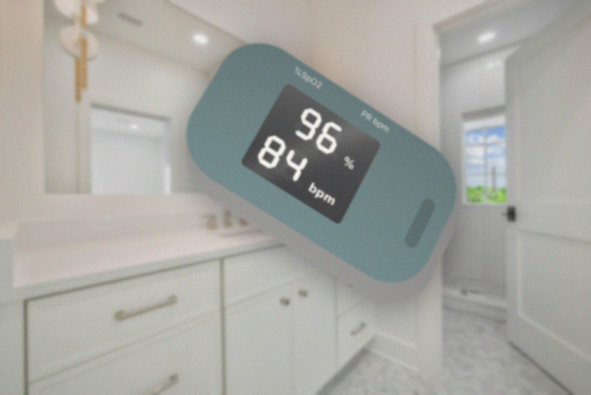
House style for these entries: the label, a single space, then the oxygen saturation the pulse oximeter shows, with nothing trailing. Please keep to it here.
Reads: 96 %
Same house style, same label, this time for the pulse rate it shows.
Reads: 84 bpm
